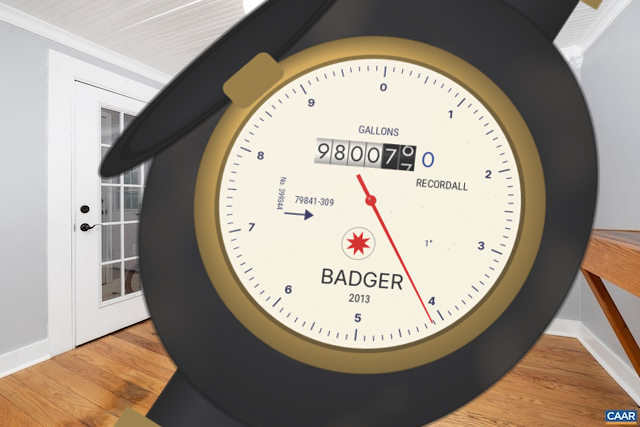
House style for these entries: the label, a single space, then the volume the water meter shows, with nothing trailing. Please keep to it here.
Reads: 9800764.1 gal
